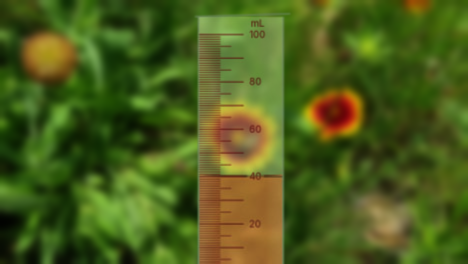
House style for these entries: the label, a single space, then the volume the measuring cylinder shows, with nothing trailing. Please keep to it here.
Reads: 40 mL
